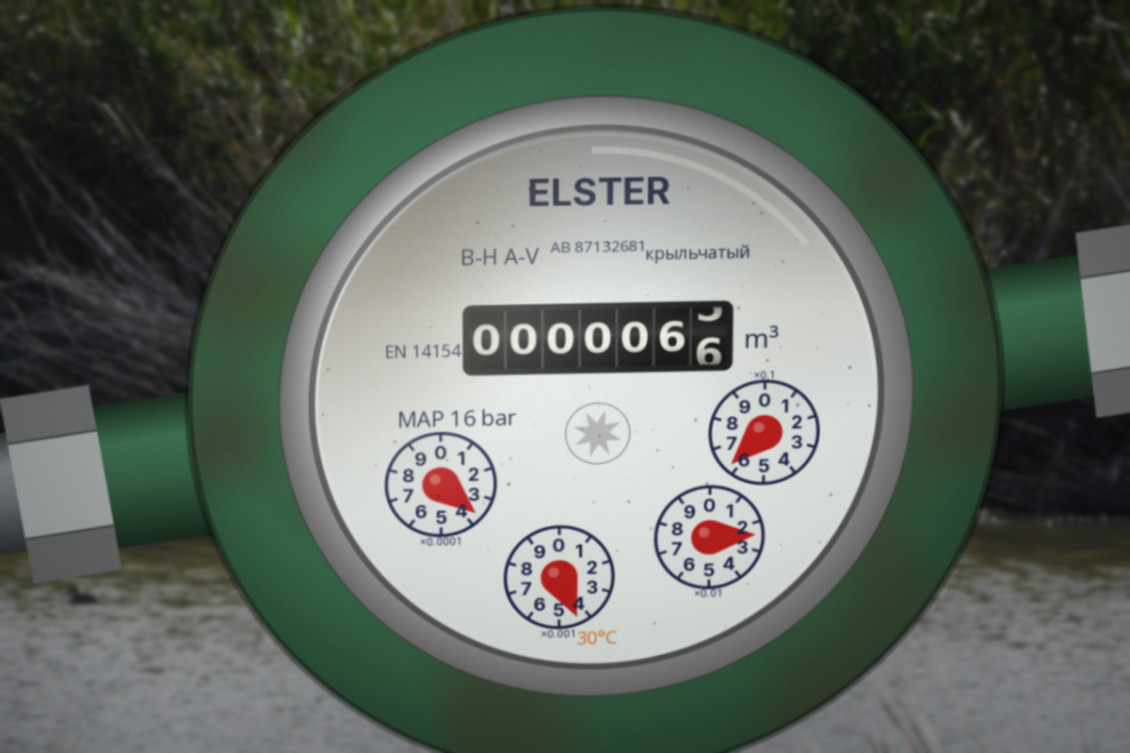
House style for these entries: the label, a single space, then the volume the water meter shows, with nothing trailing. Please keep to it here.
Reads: 65.6243 m³
